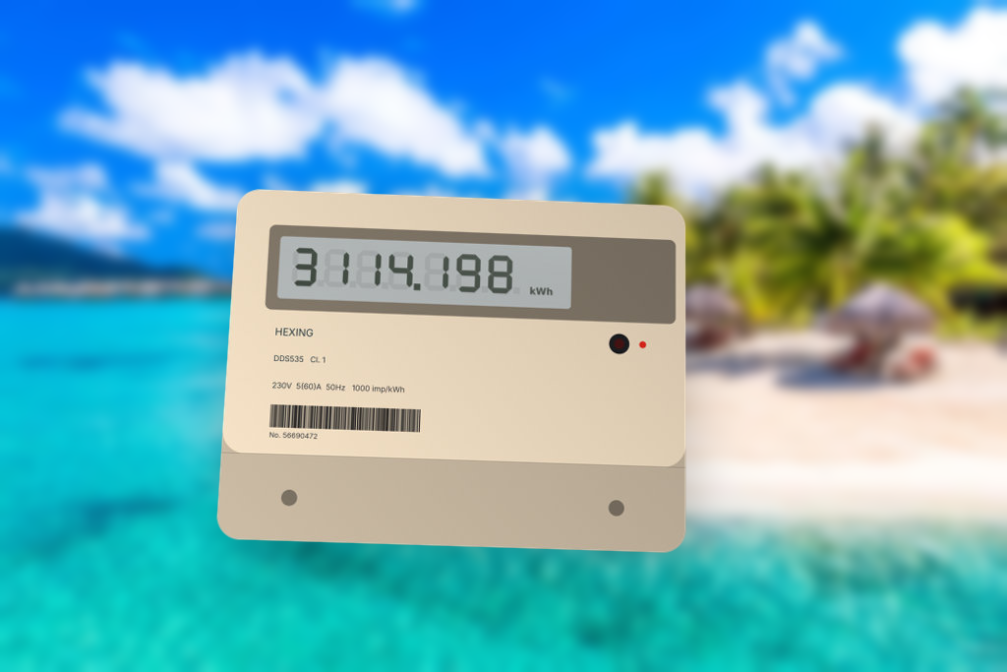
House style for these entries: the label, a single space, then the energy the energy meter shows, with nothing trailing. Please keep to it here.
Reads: 3114.198 kWh
